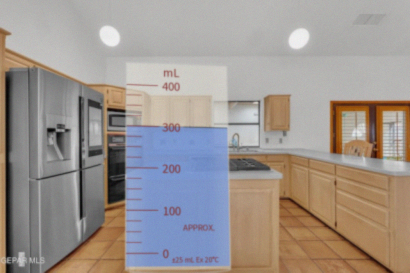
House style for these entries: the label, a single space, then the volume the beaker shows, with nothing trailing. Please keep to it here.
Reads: 300 mL
